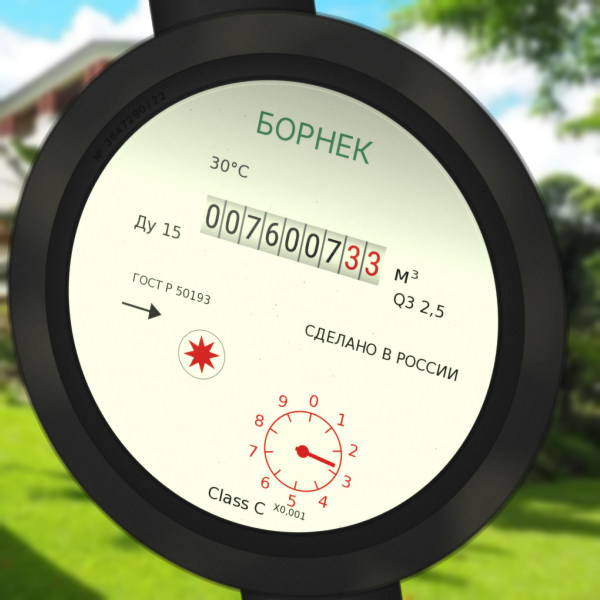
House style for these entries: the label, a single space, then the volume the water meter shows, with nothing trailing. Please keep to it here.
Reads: 76007.332 m³
